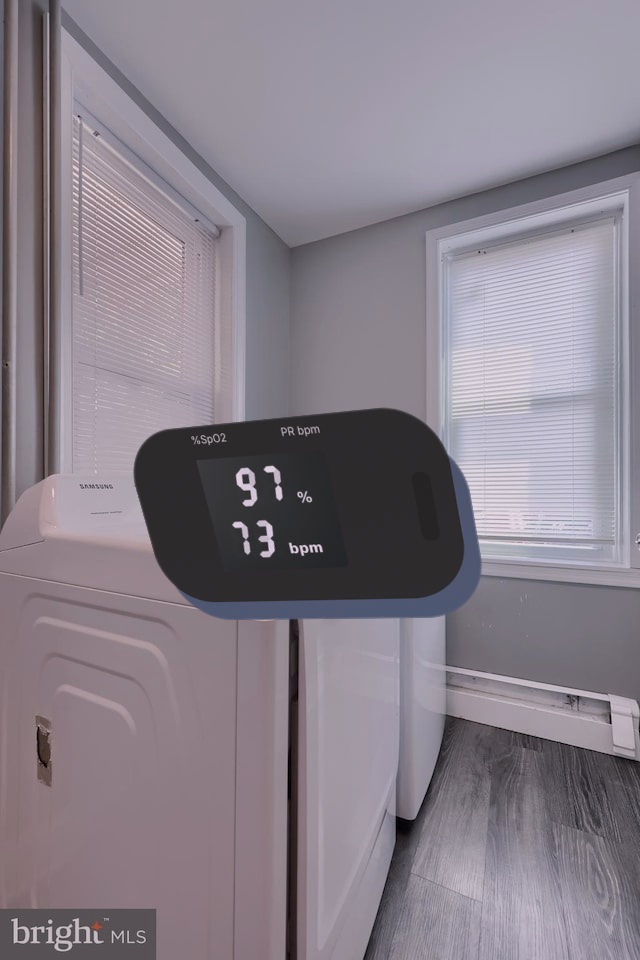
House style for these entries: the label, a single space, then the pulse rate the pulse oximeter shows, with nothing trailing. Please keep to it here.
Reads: 73 bpm
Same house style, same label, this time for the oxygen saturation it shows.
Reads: 97 %
